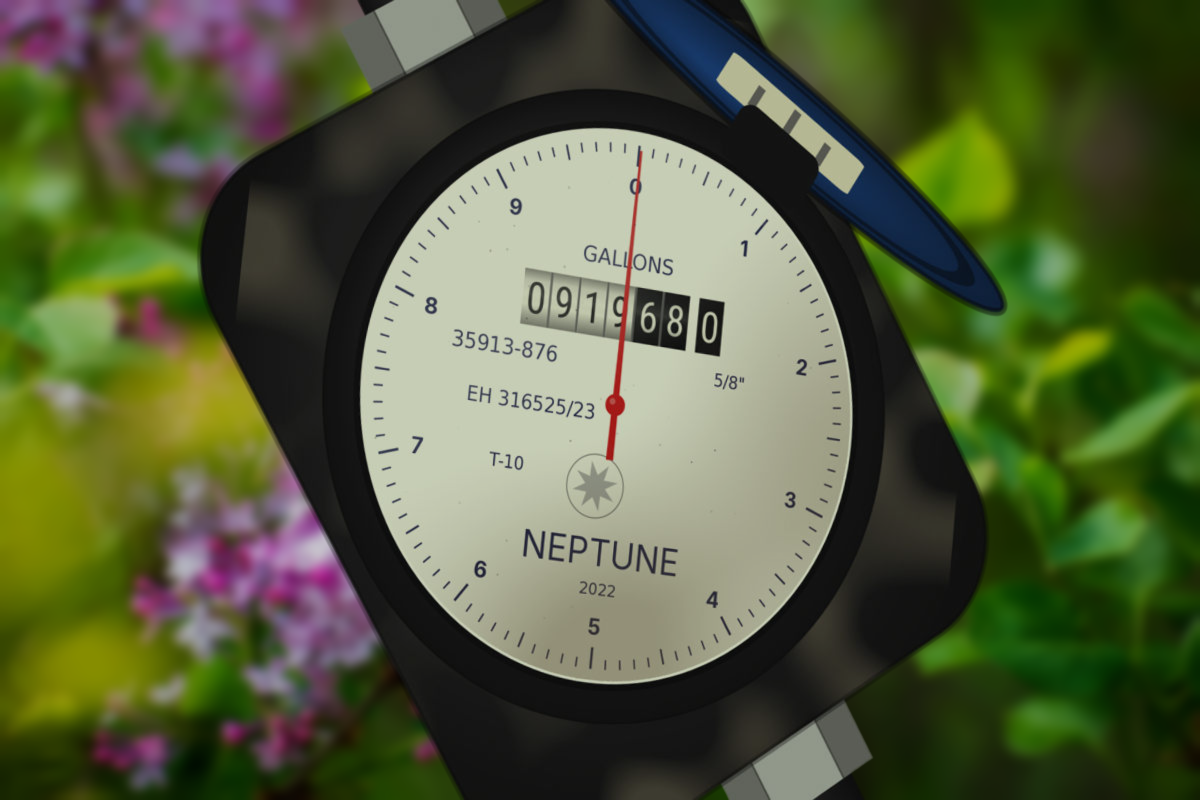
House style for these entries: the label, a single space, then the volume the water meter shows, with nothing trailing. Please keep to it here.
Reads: 919680.0 gal
